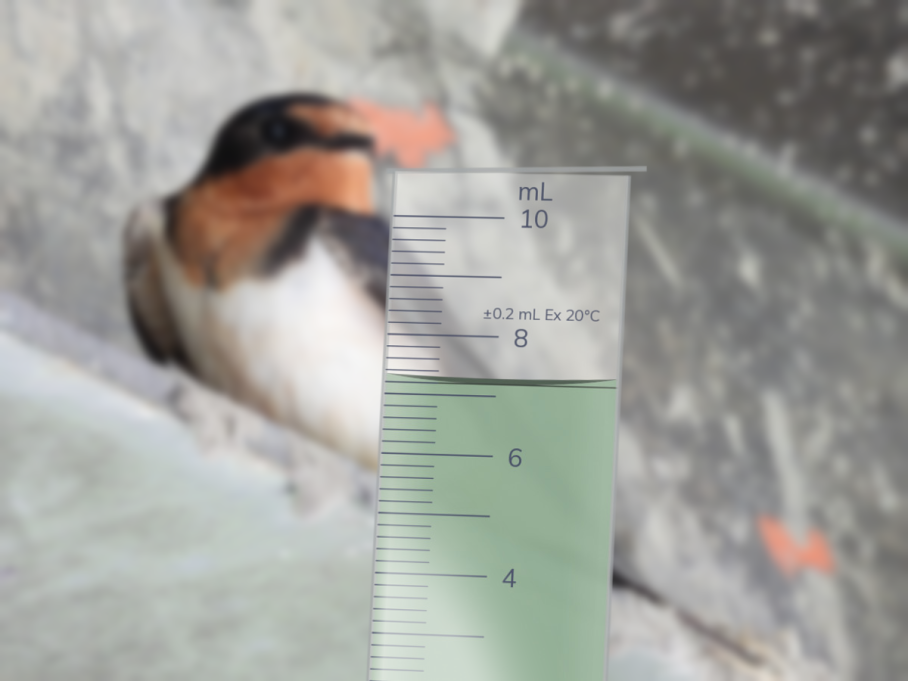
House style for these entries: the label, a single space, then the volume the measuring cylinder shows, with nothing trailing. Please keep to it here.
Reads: 7.2 mL
